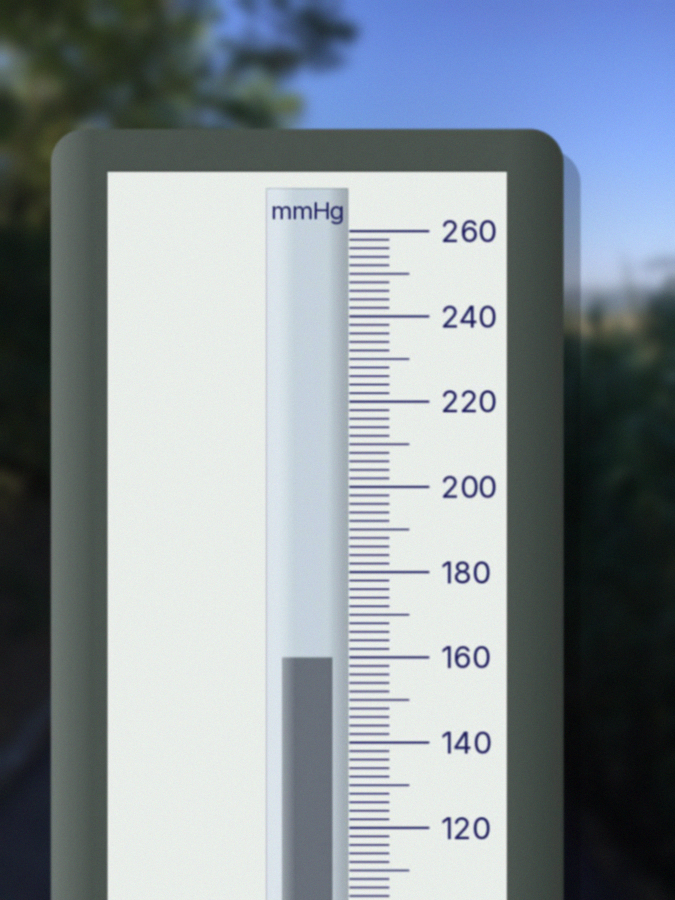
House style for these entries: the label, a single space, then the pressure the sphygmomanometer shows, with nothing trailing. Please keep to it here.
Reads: 160 mmHg
